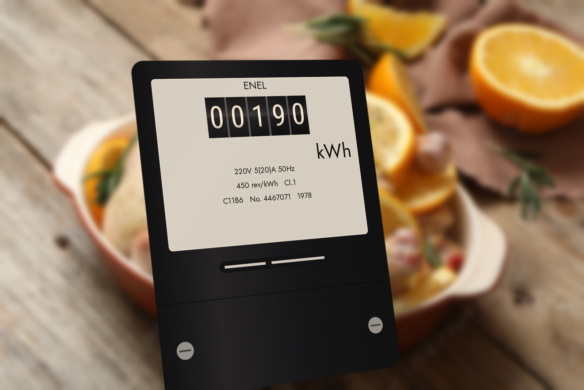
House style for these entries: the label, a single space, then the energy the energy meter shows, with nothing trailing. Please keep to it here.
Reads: 190 kWh
